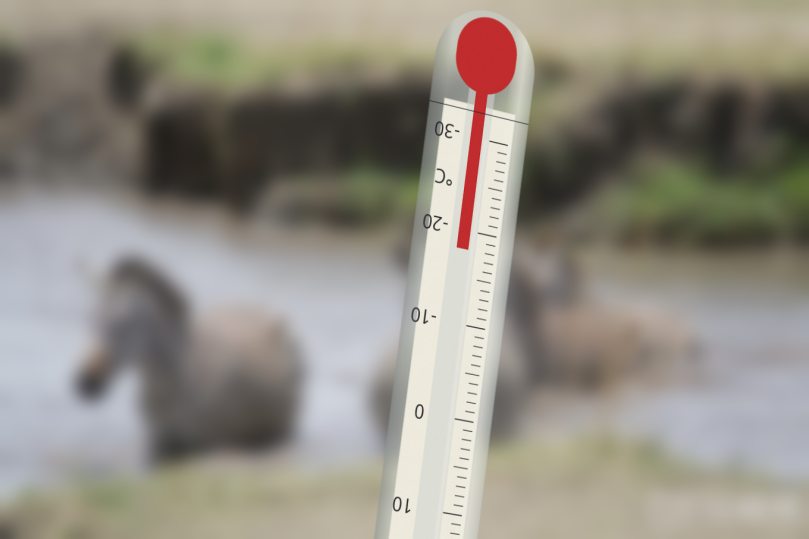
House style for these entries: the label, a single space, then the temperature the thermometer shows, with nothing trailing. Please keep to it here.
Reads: -18 °C
